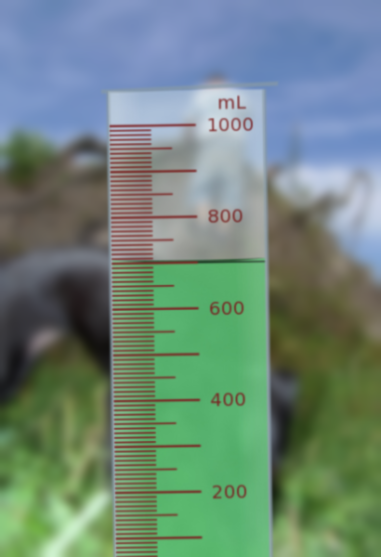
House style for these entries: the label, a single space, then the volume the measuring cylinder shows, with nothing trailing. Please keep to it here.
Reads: 700 mL
